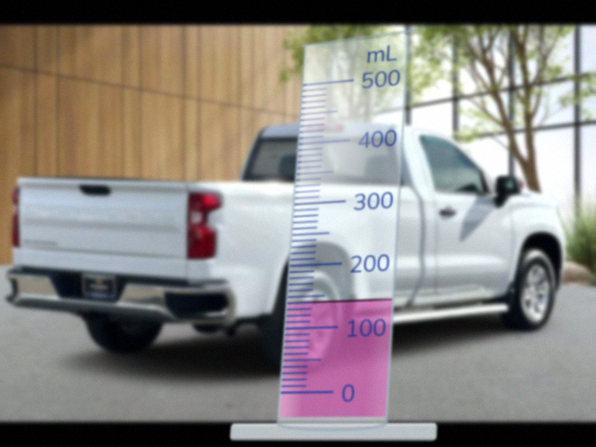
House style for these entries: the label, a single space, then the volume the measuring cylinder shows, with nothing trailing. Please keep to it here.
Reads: 140 mL
